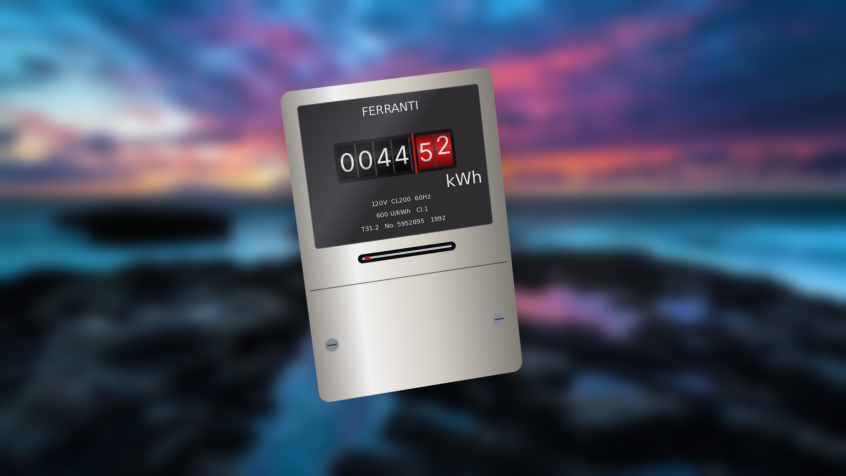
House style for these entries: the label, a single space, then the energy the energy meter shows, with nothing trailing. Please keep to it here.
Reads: 44.52 kWh
